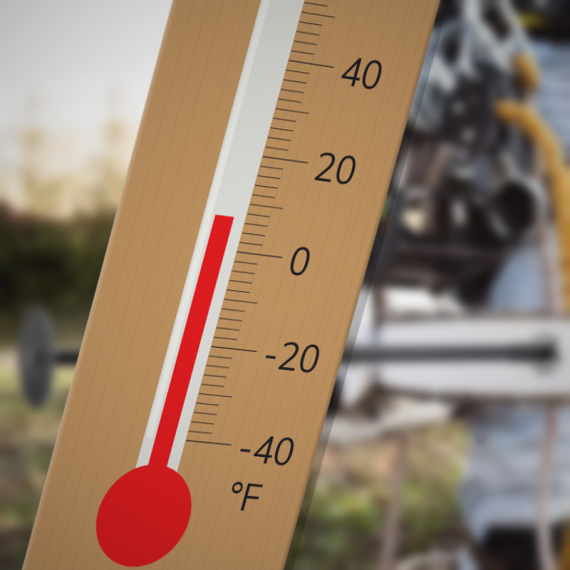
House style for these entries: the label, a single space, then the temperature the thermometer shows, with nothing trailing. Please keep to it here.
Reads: 7 °F
